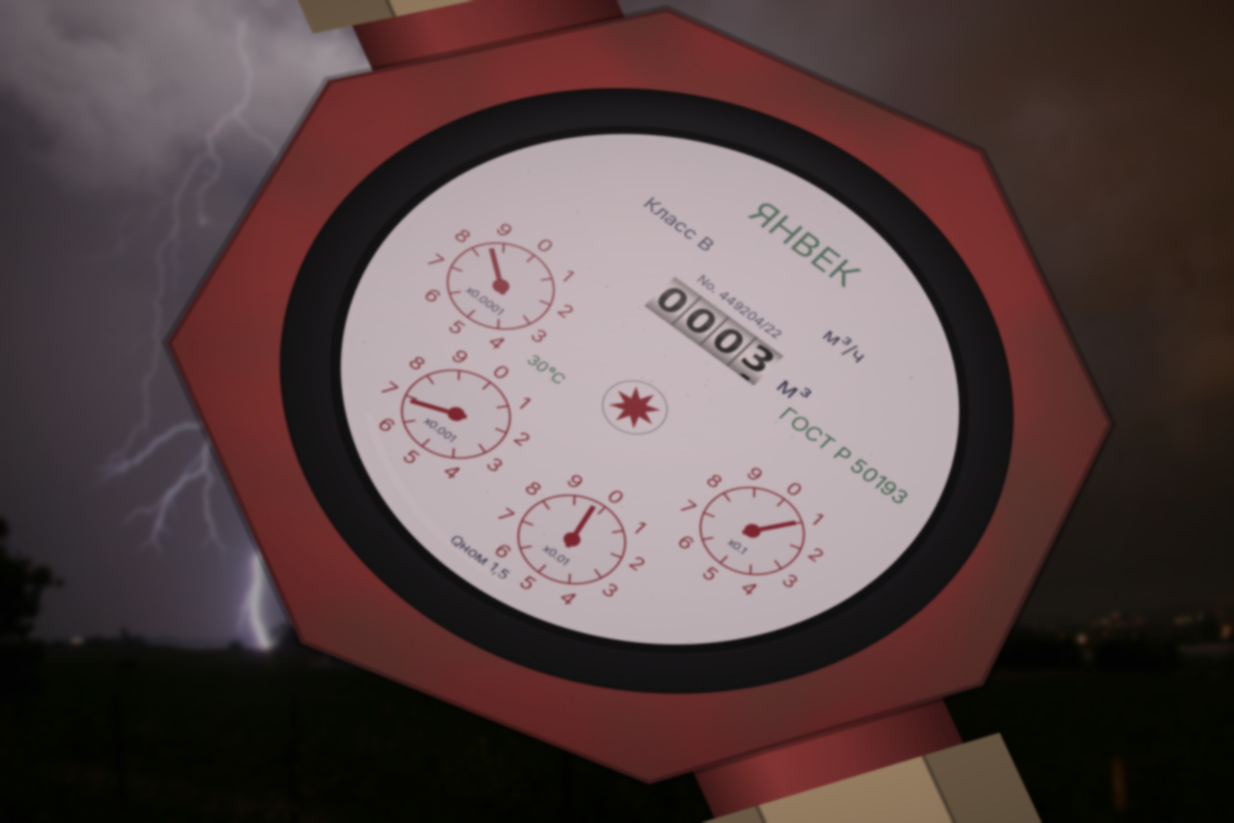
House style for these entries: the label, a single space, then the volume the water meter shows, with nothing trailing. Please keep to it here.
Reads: 3.0968 m³
